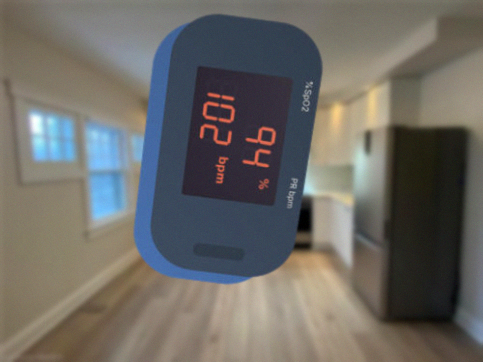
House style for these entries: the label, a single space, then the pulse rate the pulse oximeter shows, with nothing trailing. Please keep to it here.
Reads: 102 bpm
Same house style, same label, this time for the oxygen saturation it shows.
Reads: 94 %
